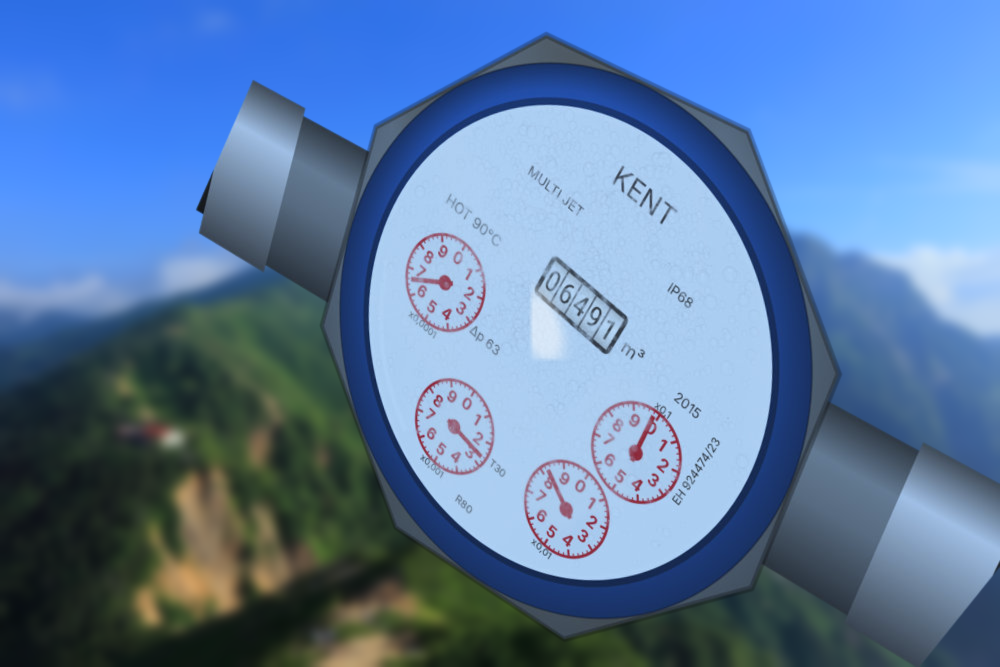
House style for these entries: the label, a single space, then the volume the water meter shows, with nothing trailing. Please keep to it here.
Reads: 6490.9826 m³
